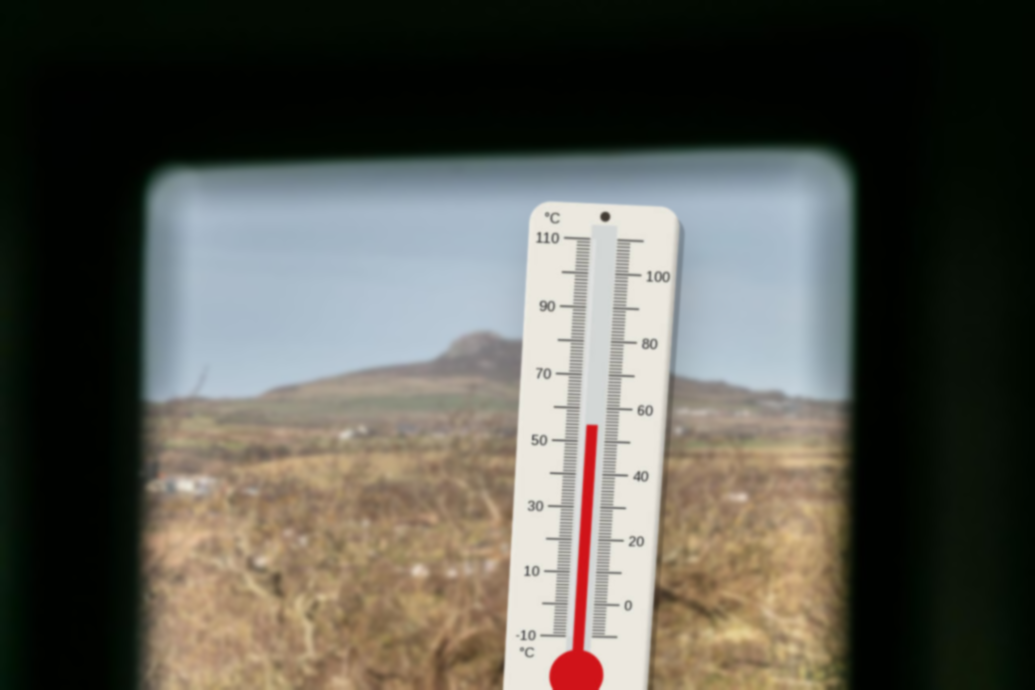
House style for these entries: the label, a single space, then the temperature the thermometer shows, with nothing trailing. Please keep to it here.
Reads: 55 °C
